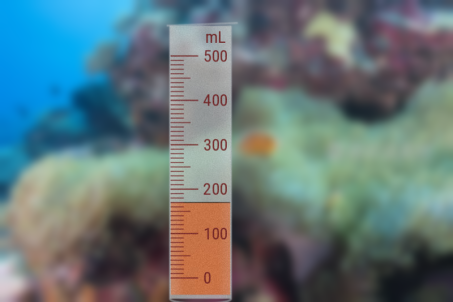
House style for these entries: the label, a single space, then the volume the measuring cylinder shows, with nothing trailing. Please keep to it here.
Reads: 170 mL
